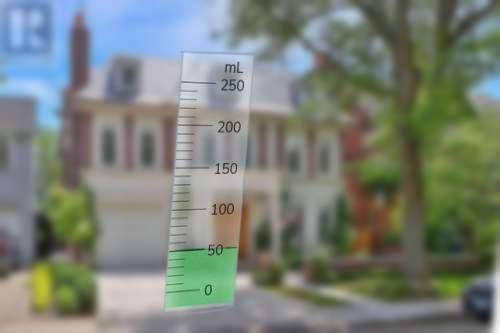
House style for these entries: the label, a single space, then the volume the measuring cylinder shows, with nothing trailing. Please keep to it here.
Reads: 50 mL
